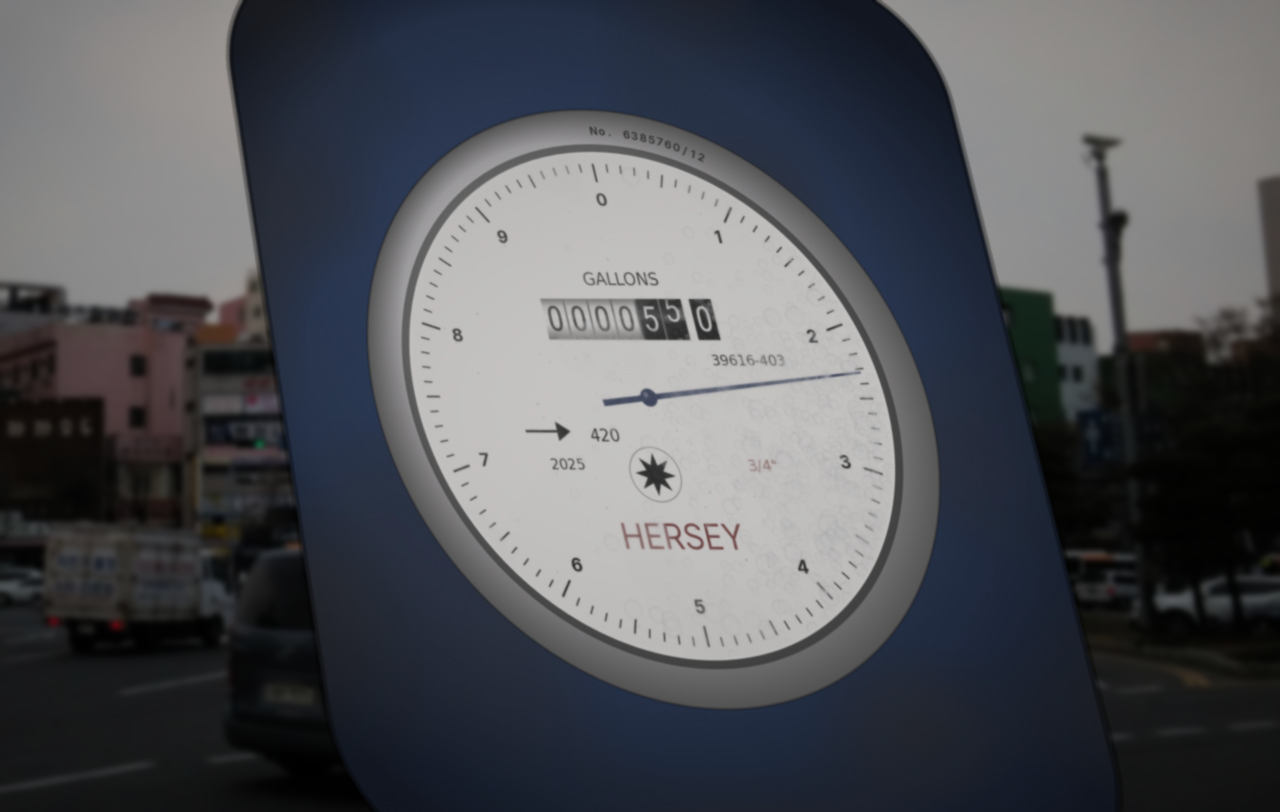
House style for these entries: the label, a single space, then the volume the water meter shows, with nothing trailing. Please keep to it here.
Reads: 552.3 gal
